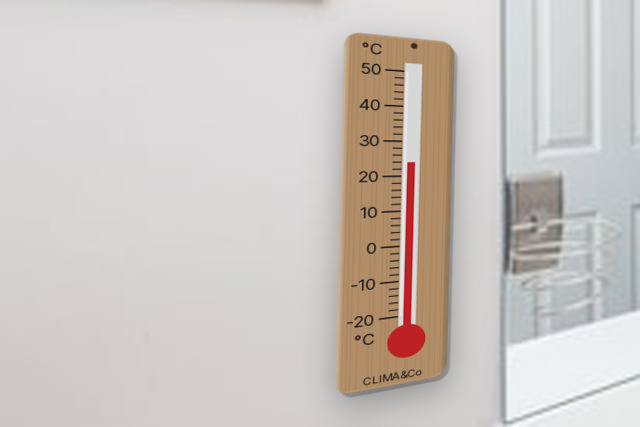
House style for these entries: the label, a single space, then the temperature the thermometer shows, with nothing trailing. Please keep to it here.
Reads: 24 °C
